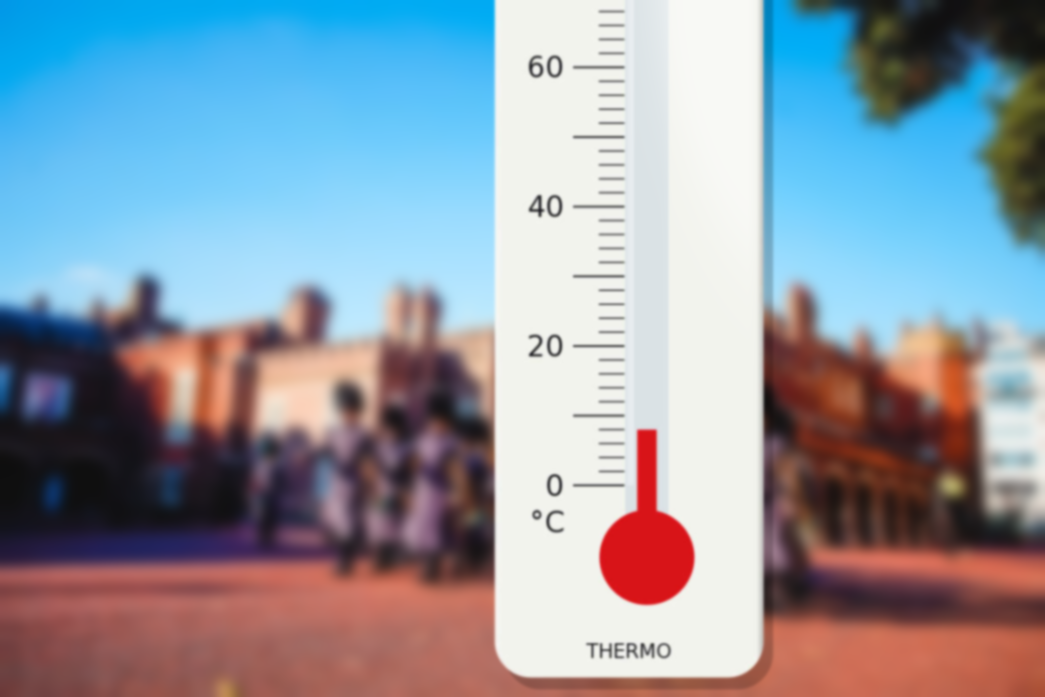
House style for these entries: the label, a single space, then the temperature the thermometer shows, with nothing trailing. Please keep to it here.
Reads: 8 °C
